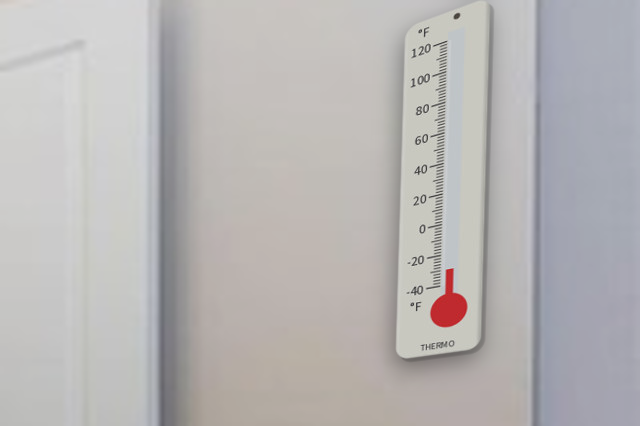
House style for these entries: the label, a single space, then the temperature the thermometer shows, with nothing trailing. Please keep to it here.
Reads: -30 °F
